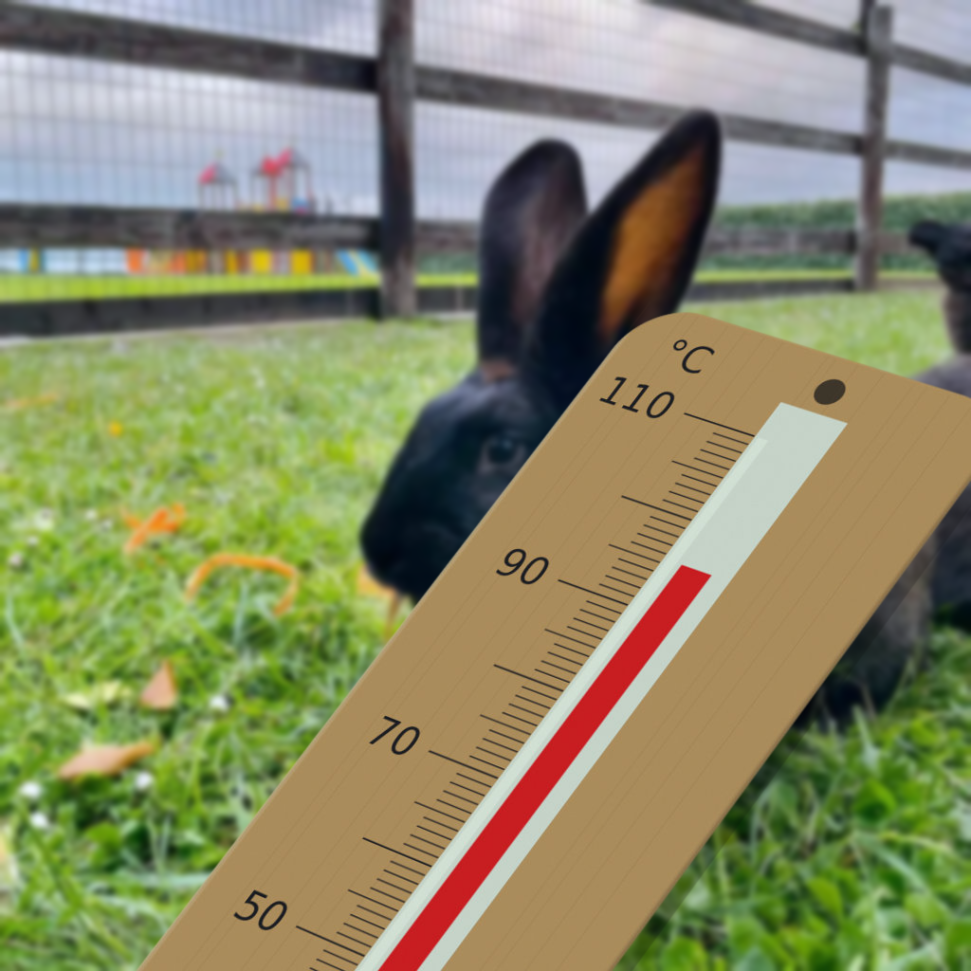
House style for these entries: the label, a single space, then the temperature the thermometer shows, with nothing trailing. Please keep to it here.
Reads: 95.5 °C
